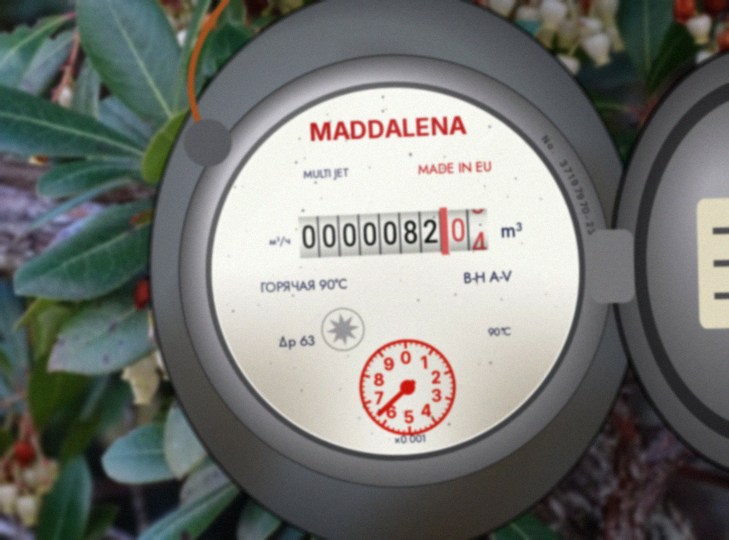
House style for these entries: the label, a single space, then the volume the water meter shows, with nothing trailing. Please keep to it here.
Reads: 82.036 m³
